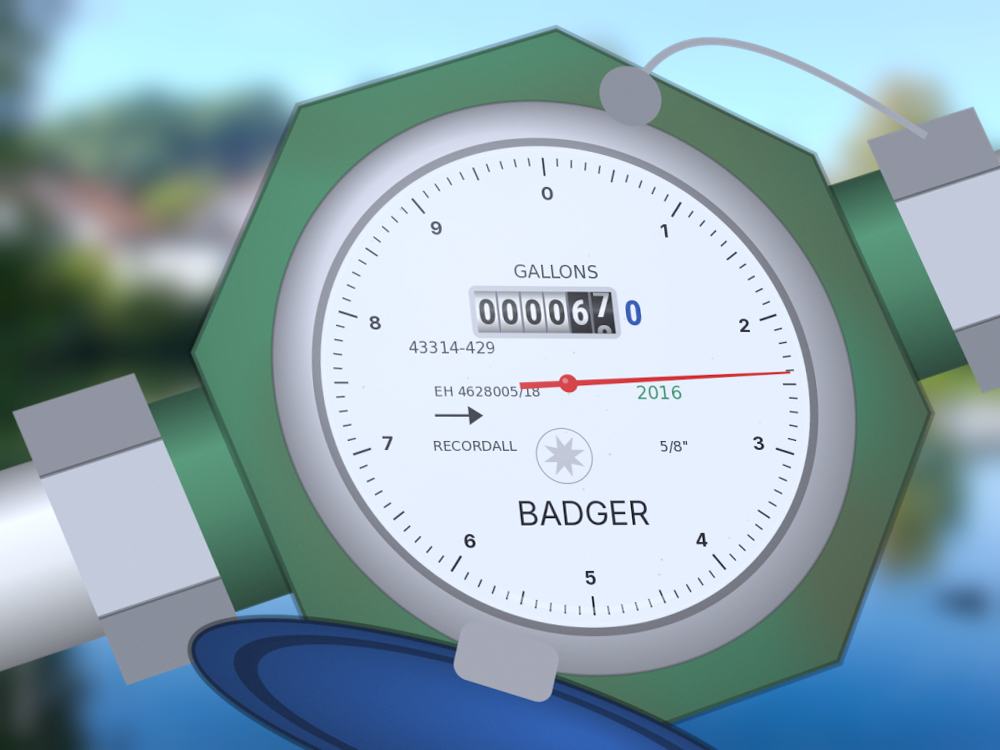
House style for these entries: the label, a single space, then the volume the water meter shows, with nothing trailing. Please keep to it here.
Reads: 672.4 gal
